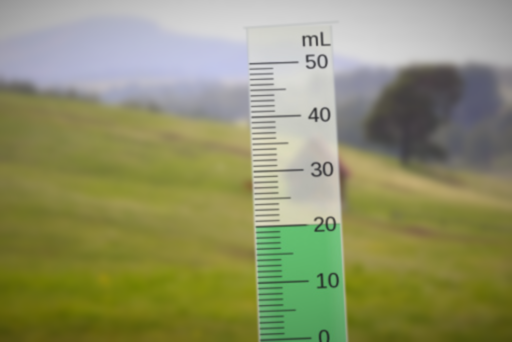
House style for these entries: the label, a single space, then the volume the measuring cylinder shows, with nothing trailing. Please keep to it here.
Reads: 20 mL
